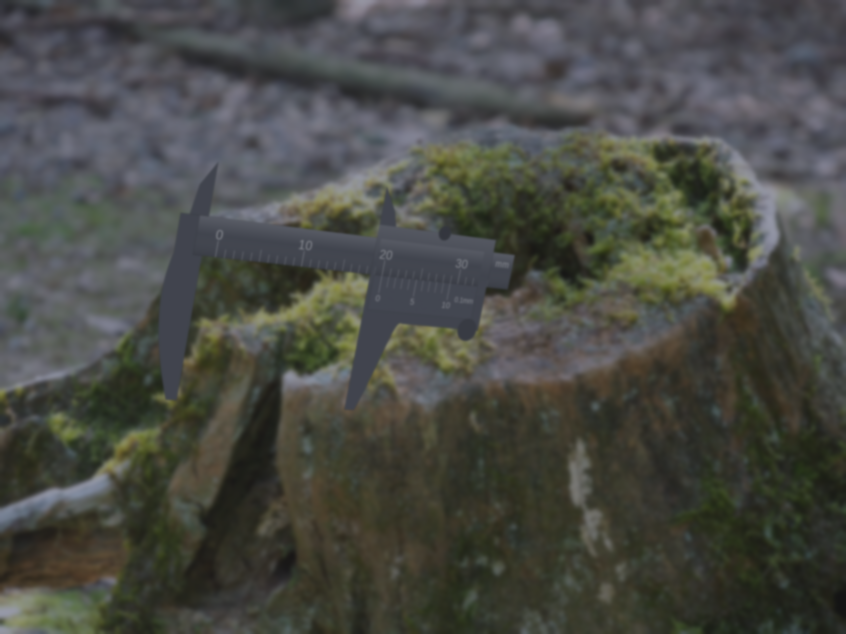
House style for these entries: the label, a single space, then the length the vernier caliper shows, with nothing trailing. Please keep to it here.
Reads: 20.0 mm
